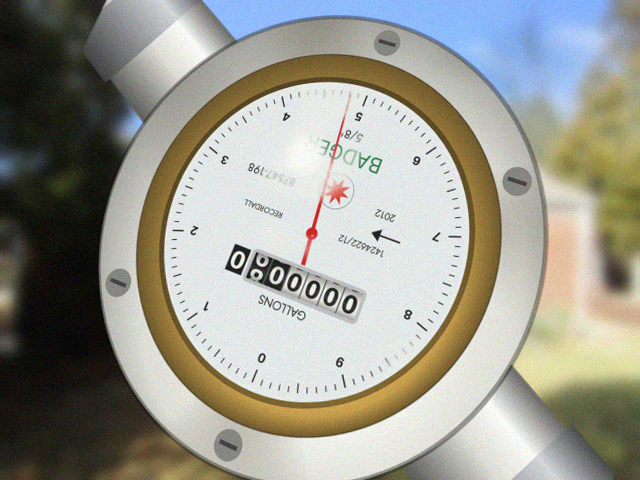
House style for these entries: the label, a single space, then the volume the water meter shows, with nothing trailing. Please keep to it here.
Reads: 84.8 gal
